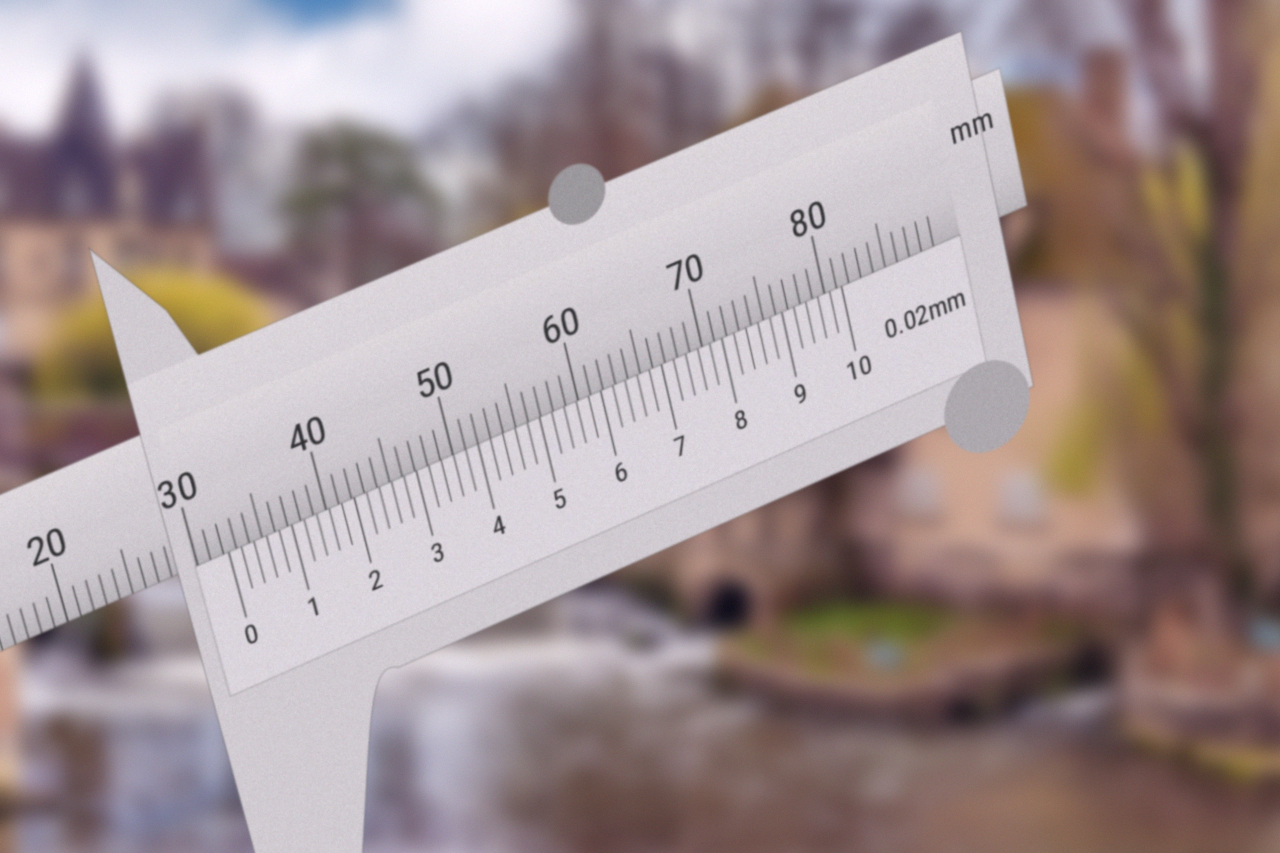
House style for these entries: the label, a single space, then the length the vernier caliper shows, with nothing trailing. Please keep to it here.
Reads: 32.4 mm
